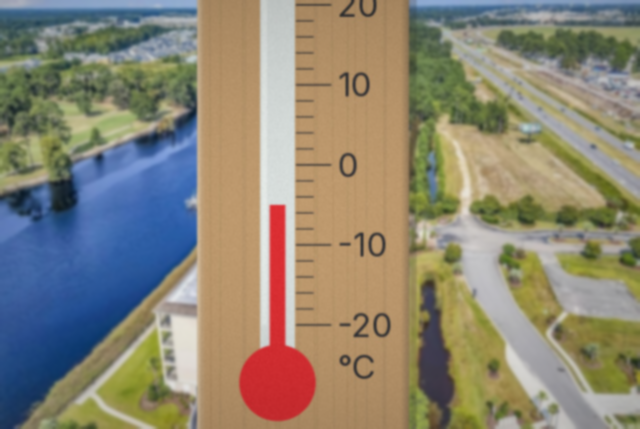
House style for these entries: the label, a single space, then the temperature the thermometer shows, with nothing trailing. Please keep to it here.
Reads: -5 °C
